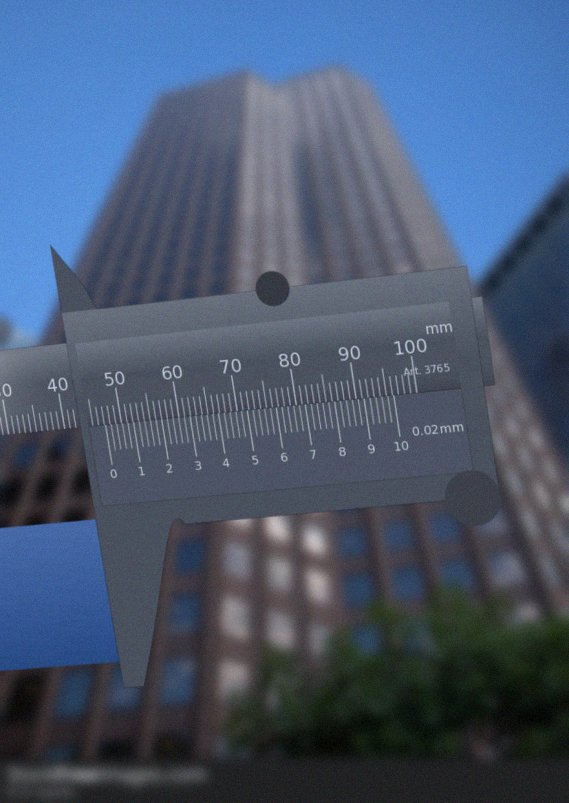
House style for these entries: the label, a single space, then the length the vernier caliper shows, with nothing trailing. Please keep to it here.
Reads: 47.2 mm
